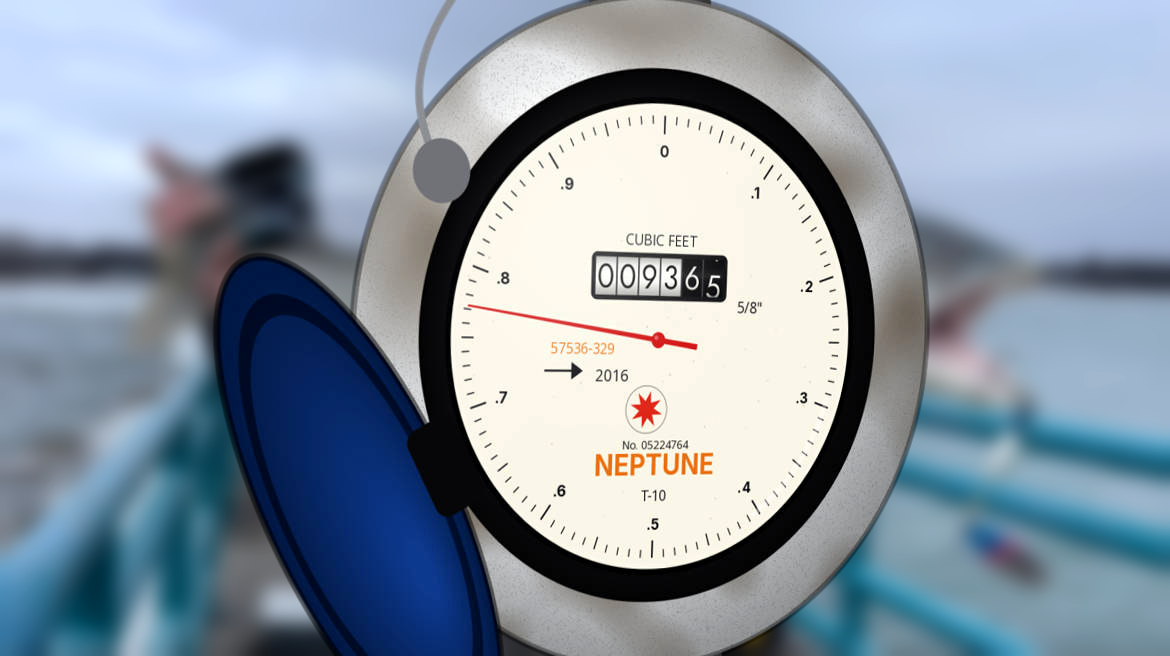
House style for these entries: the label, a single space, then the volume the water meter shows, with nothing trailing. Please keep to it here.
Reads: 9364.77 ft³
